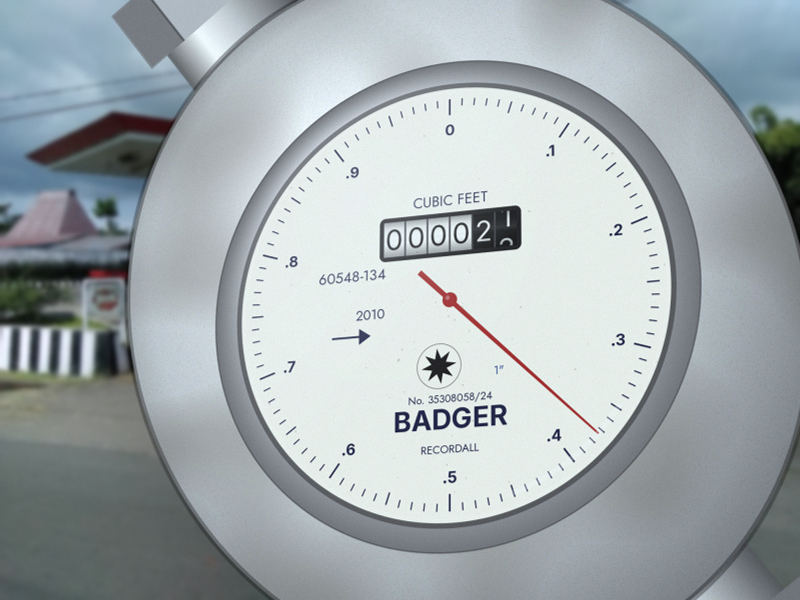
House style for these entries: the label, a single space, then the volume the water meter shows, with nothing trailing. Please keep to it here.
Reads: 21.37 ft³
